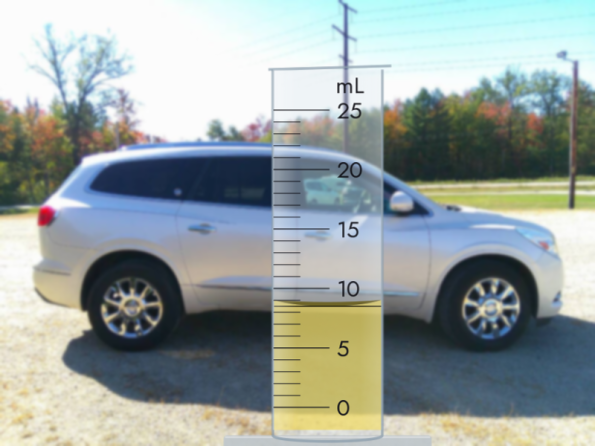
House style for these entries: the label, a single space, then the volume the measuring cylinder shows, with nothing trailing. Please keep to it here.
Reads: 8.5 mL
